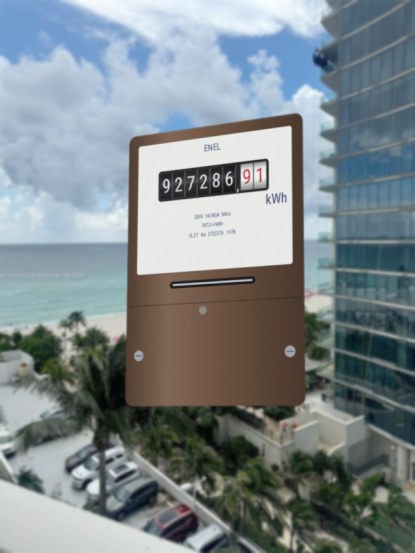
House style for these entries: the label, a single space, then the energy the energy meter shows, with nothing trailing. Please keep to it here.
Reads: 927286.91 kWh
